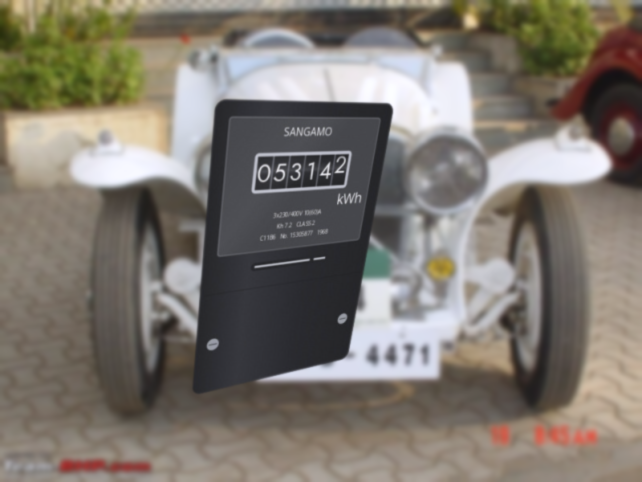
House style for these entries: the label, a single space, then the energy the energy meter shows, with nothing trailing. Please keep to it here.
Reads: 53142 kWh
